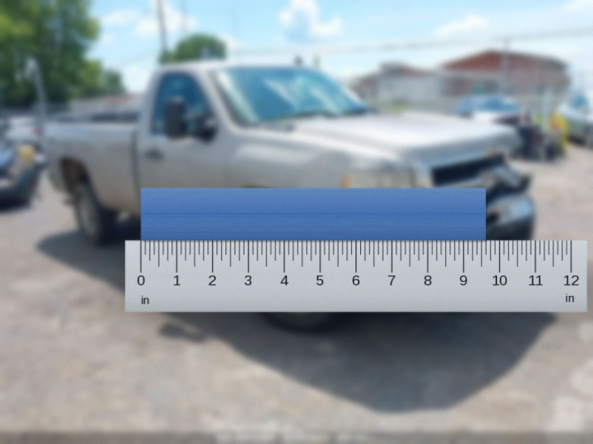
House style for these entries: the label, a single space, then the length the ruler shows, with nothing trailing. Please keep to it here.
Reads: 9.625 in
